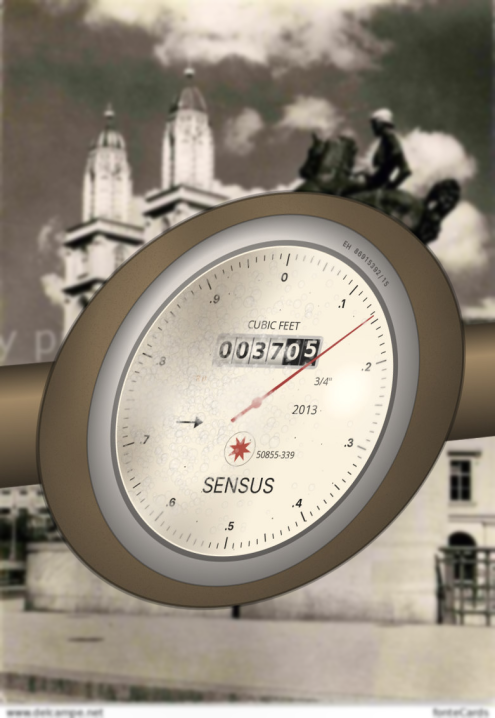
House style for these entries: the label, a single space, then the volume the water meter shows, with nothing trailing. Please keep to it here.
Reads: 3705.14 ft³
